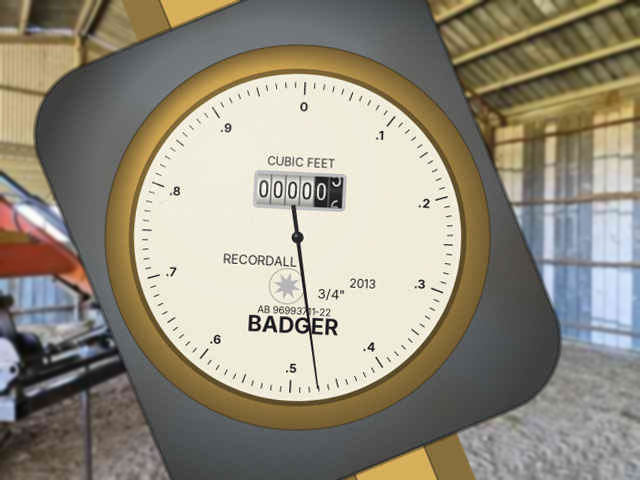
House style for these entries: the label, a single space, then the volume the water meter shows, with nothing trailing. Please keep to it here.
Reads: 5.47 ft³
